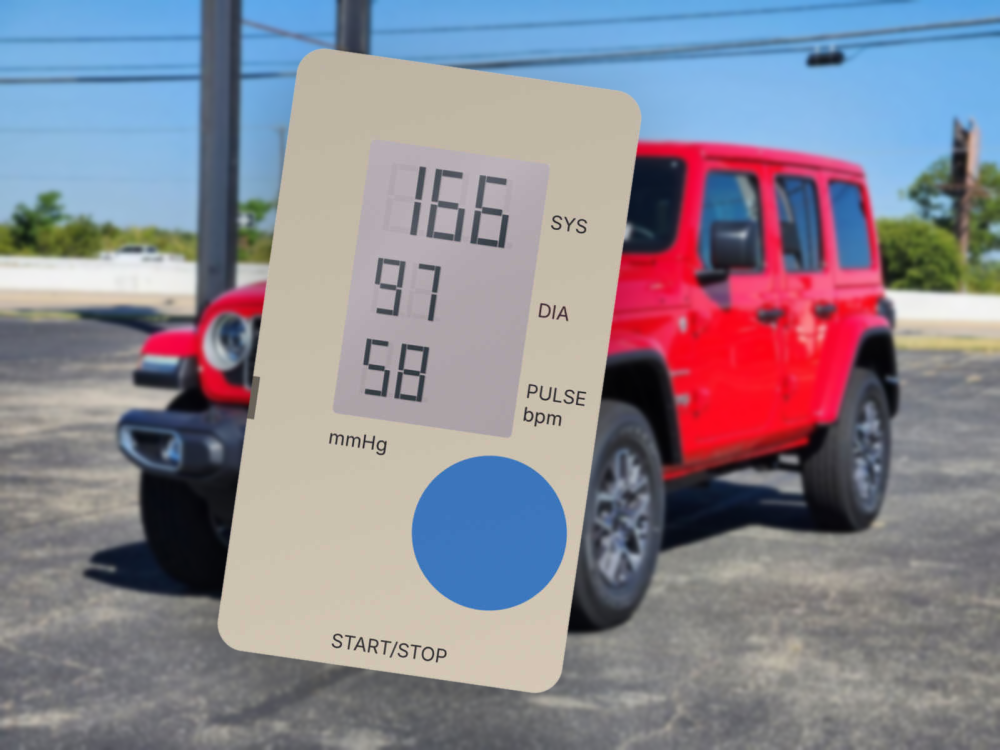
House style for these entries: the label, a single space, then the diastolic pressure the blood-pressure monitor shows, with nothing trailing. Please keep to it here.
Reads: 97 mmHg
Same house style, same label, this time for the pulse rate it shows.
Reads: 58 bpm
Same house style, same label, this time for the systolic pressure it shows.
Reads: 166 mmHg
